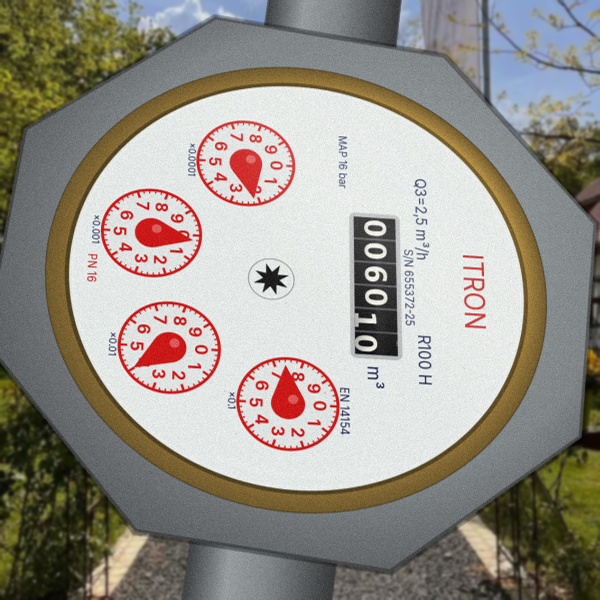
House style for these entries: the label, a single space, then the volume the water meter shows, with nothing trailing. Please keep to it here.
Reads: 6009.7402 m³
